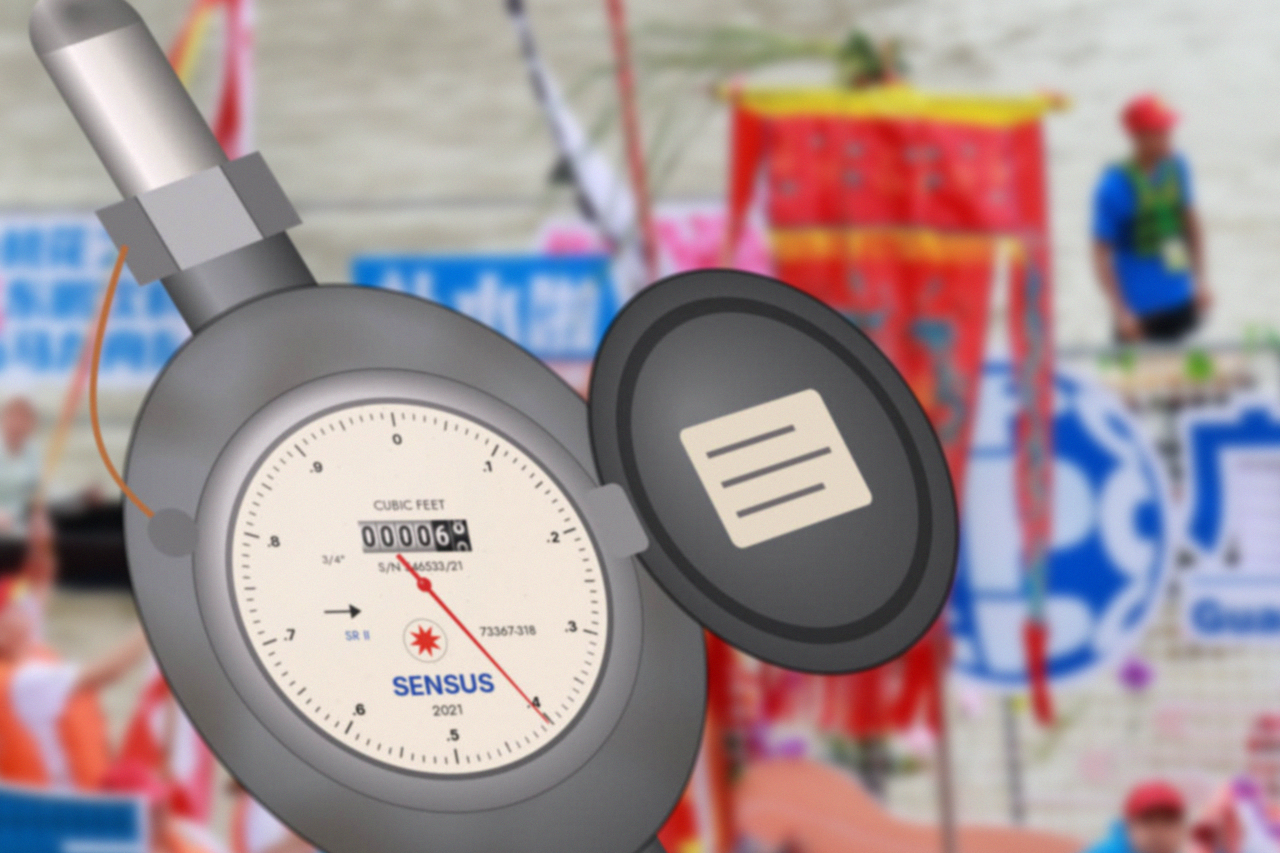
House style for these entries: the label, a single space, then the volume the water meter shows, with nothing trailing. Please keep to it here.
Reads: 68.40 ft³
